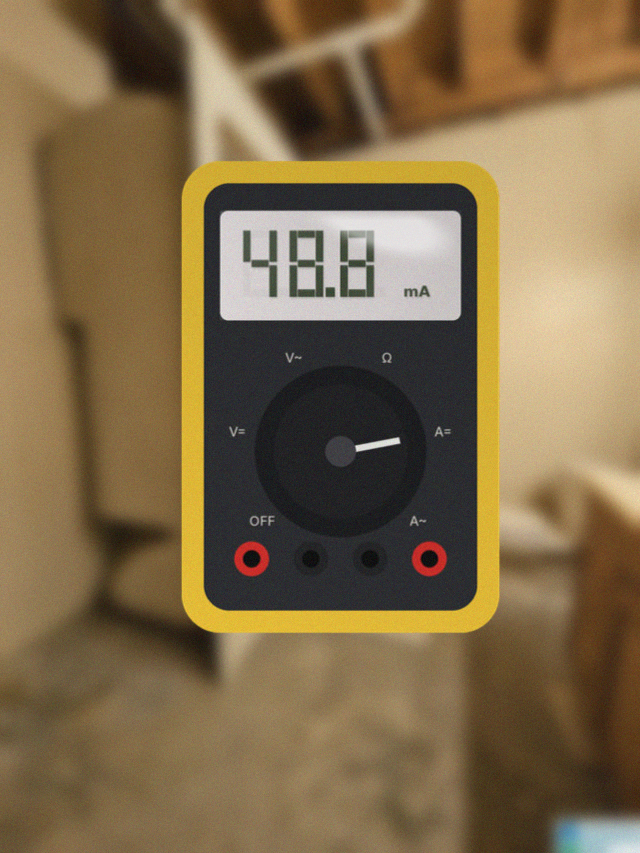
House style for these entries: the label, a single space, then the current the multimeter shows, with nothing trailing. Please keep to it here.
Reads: 48.8 mA
